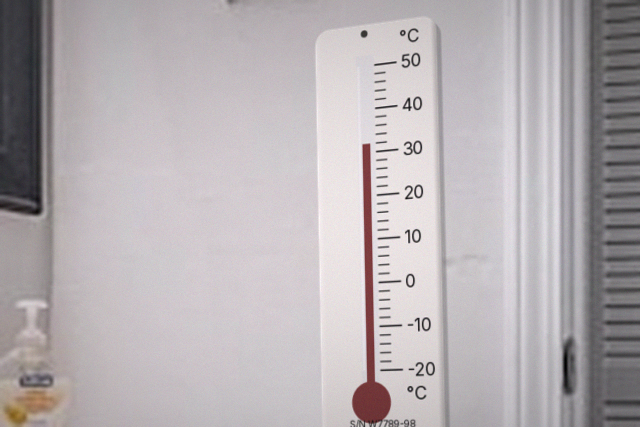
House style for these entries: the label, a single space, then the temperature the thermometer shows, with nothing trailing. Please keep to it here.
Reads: 32 °C
